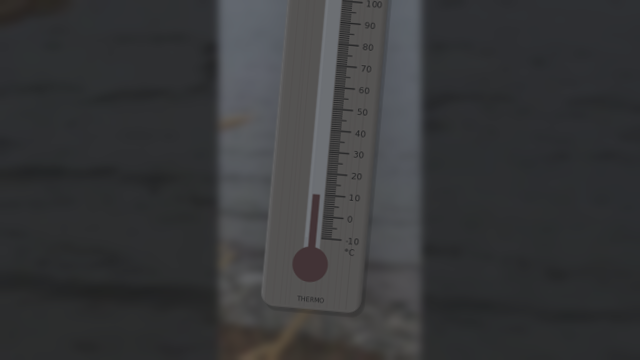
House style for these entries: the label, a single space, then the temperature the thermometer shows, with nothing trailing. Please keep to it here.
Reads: 10 °C
